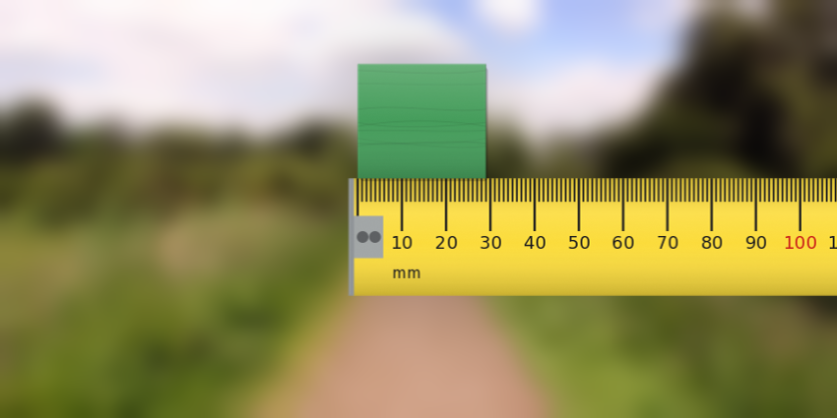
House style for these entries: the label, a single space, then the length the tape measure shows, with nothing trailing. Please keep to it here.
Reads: 29 mm
